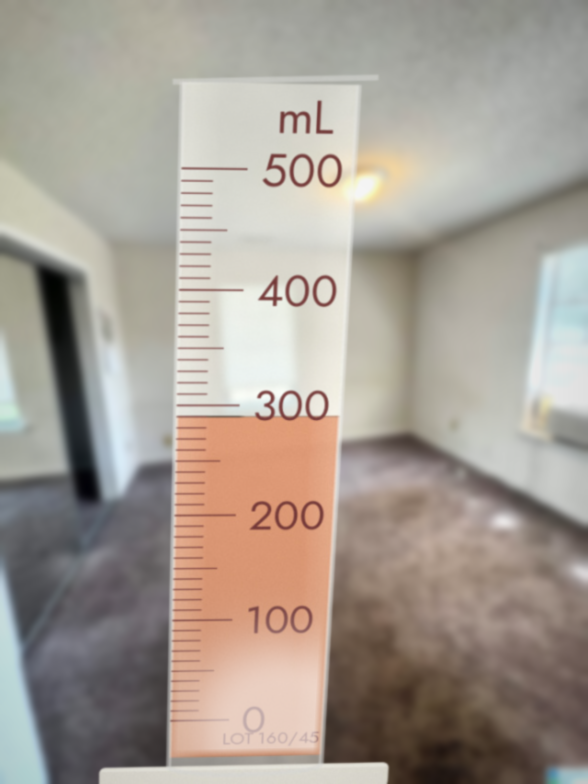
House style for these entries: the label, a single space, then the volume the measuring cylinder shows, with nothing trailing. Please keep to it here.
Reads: 290 mL
